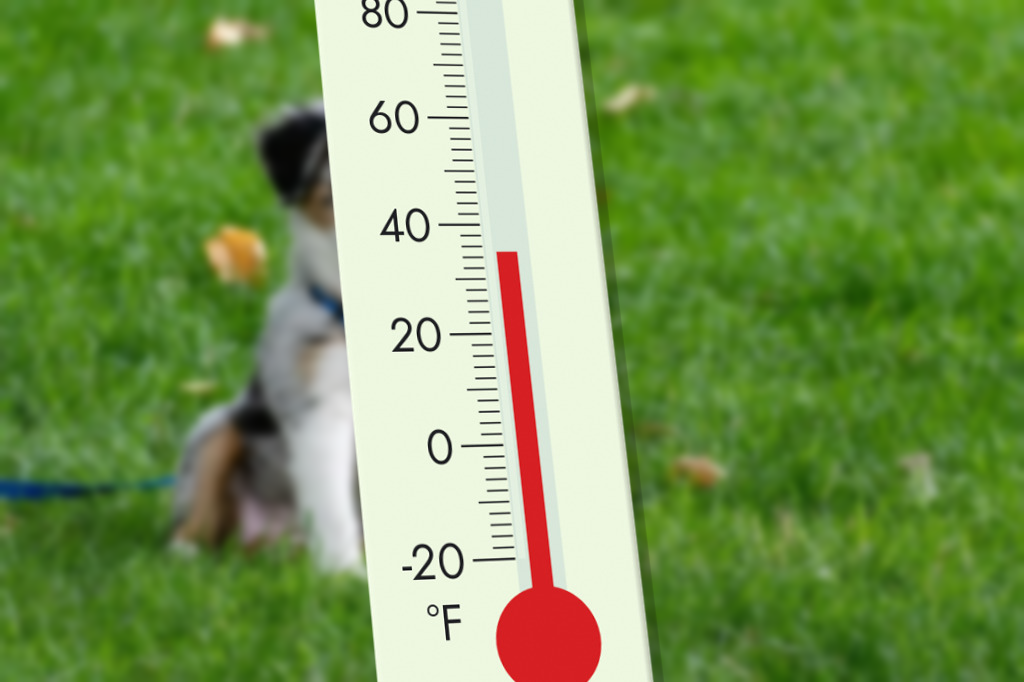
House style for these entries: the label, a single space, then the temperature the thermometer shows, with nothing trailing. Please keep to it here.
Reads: 35 °F
